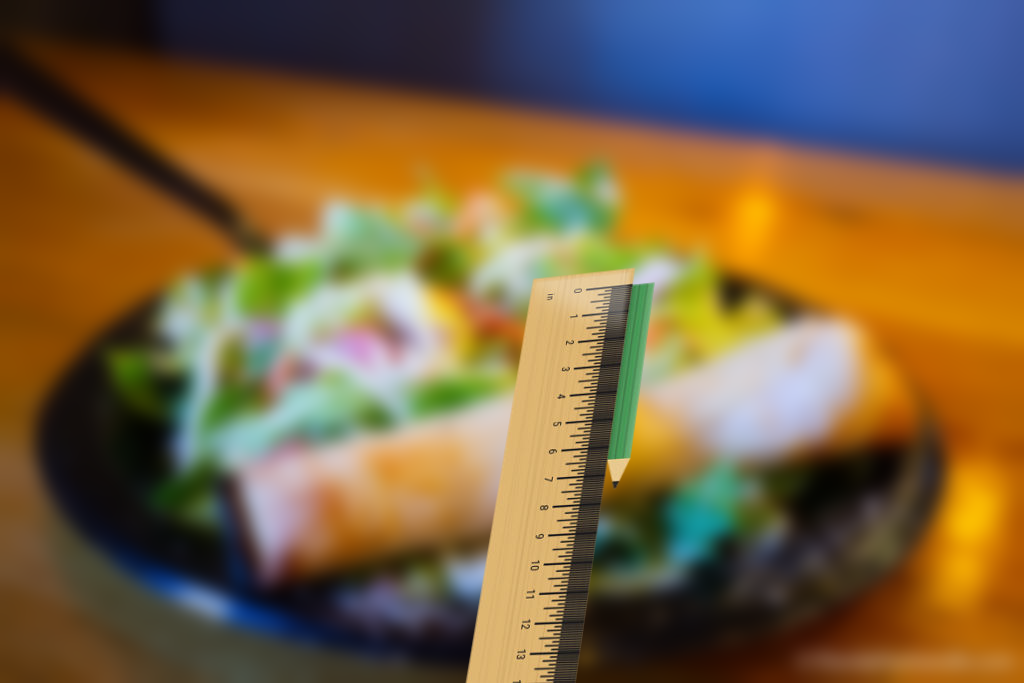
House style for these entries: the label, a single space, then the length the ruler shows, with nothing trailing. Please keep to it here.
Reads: 7.5 in
